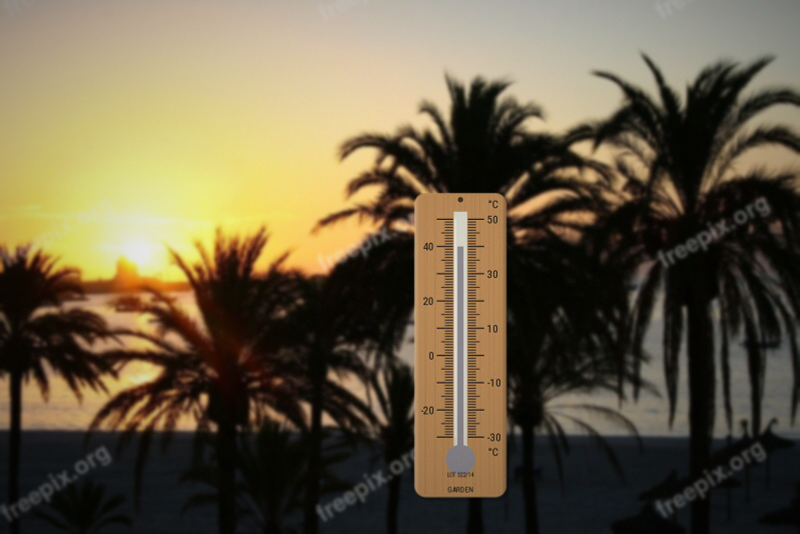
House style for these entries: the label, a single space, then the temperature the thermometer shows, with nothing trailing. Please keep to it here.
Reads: 40 °C
